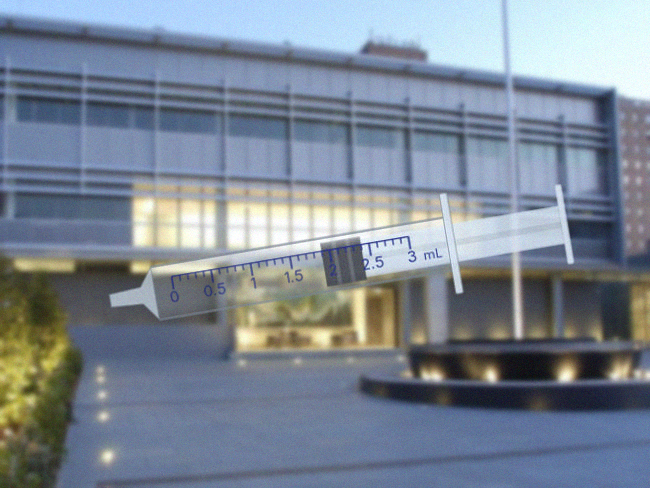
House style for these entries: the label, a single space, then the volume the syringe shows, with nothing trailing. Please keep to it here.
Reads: 1.9 mL
